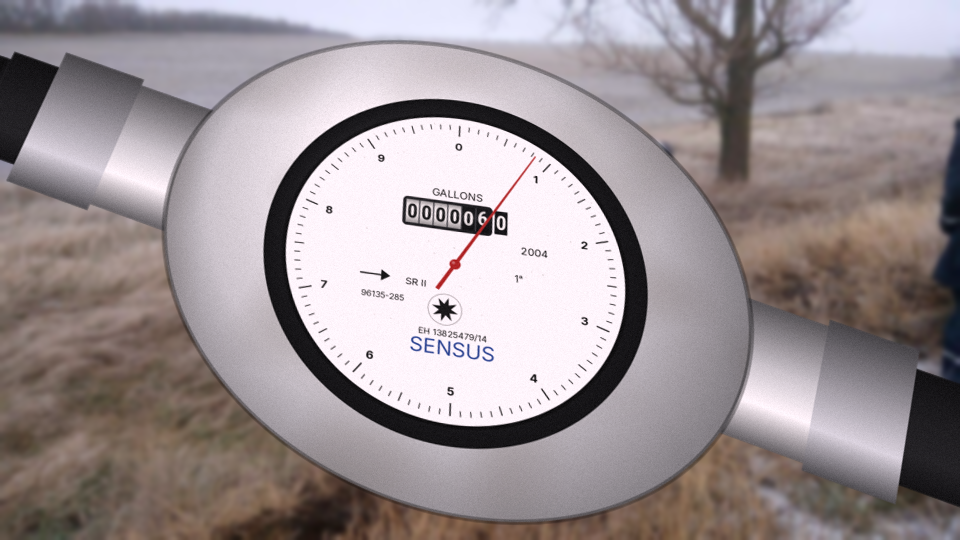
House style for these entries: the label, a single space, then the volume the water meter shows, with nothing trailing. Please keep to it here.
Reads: 60.8 gal
